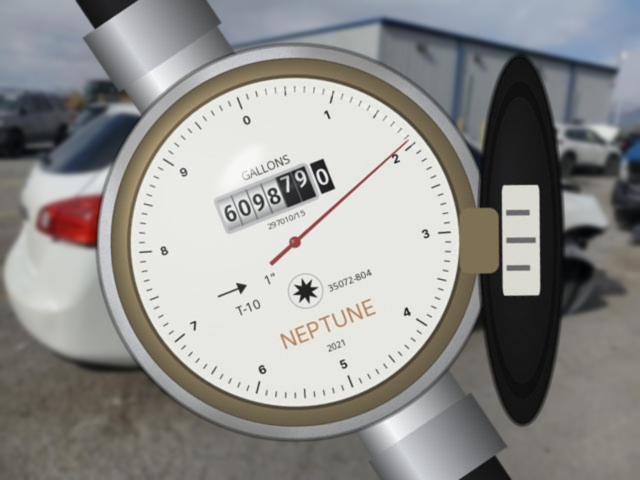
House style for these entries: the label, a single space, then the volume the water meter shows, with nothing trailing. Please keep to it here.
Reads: 6098791.9 gal
